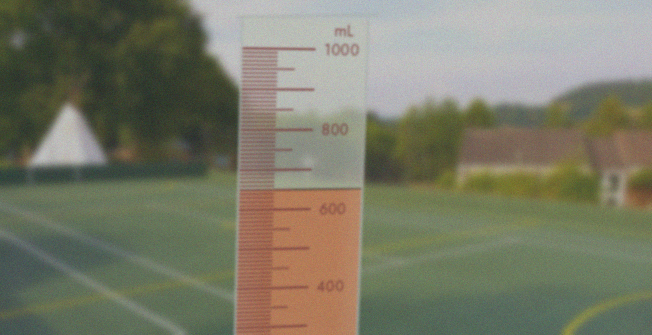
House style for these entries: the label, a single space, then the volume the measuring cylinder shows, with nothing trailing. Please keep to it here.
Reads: 650 mL
